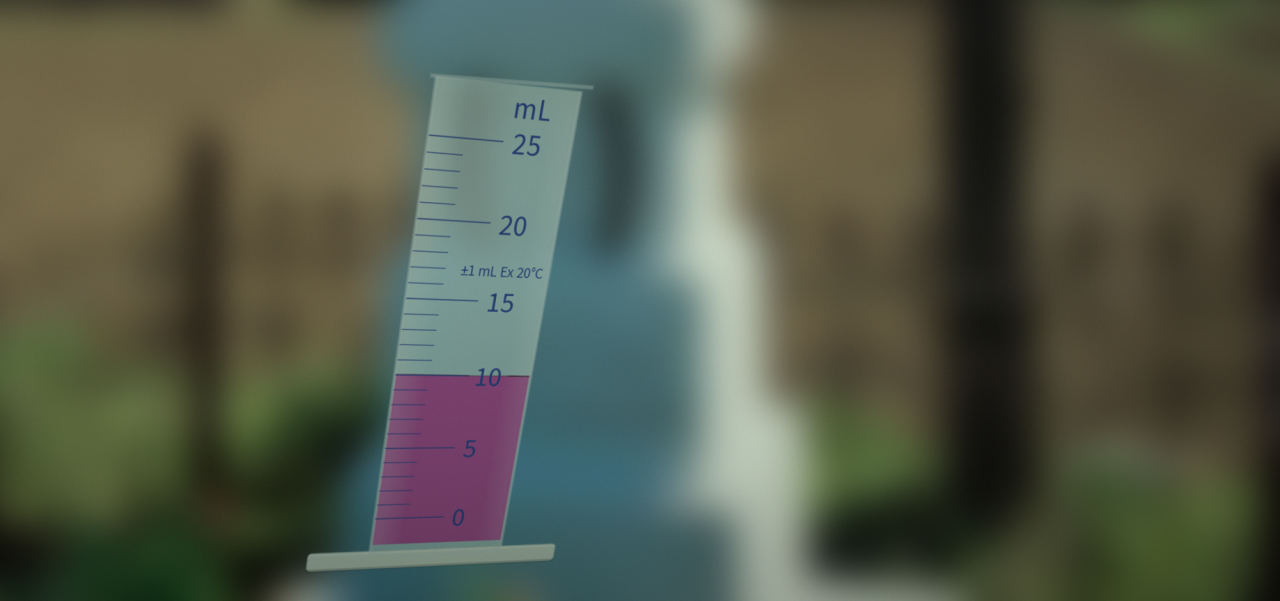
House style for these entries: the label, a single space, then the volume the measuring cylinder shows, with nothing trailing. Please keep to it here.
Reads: 10 mL
